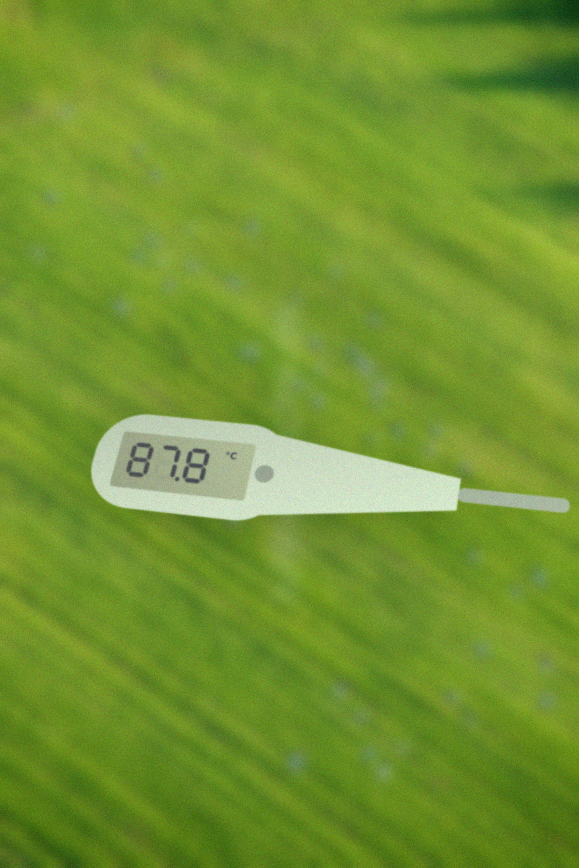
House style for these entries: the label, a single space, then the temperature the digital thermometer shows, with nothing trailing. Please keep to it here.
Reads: 87.8 °C
